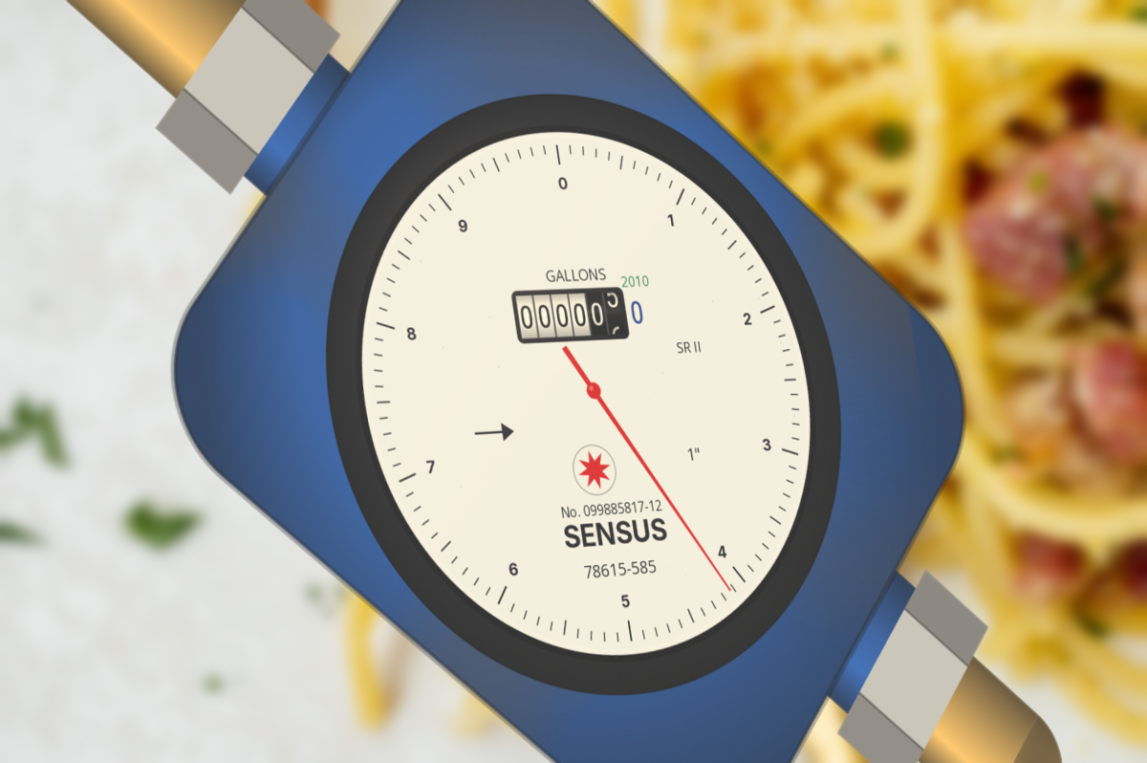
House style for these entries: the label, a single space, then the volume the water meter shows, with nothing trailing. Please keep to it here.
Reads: 54.1 gal
